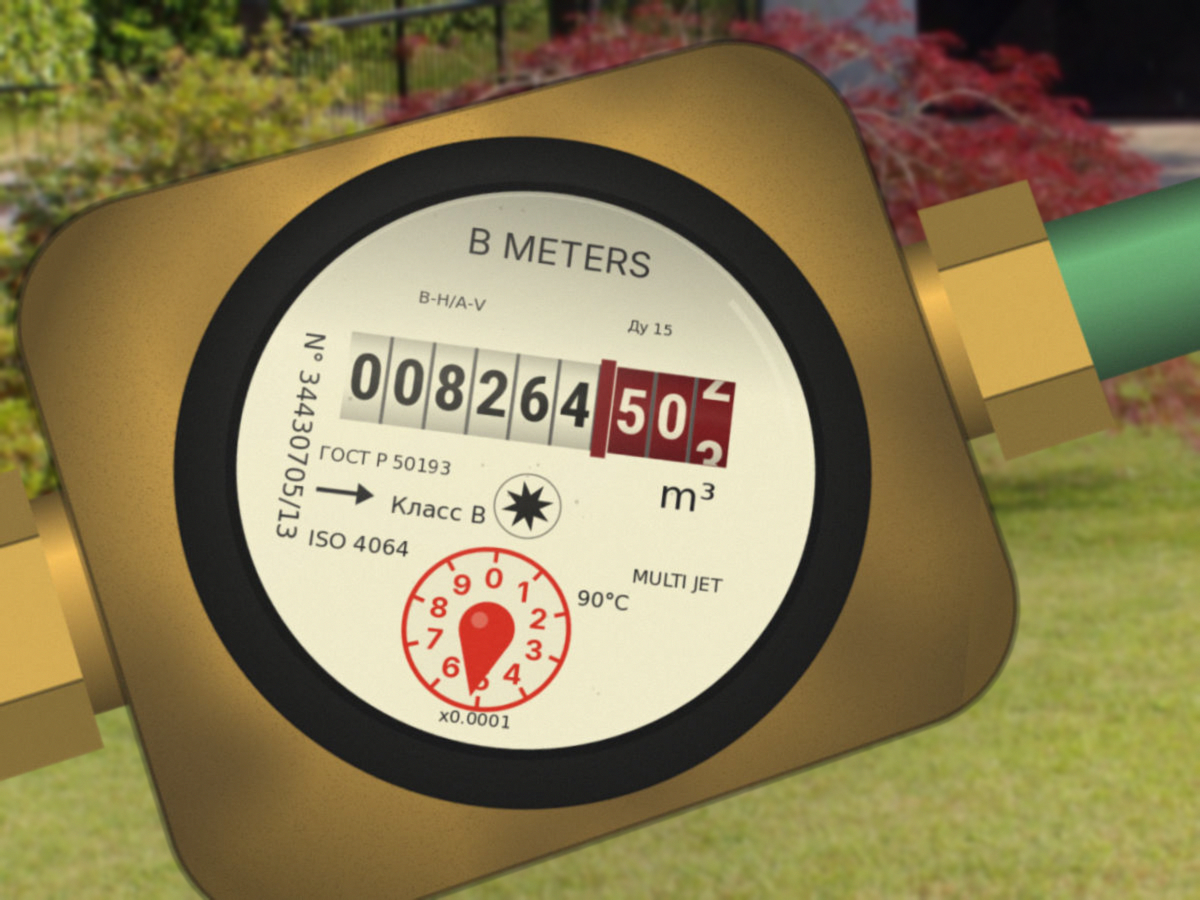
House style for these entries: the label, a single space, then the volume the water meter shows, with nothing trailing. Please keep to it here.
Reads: 8264.5025 m³
